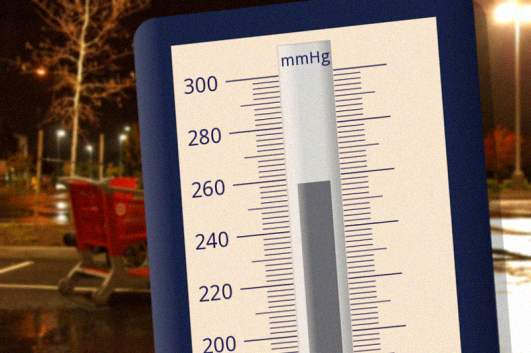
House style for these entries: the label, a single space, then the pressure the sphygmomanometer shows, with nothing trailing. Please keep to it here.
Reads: 258 mmHg
